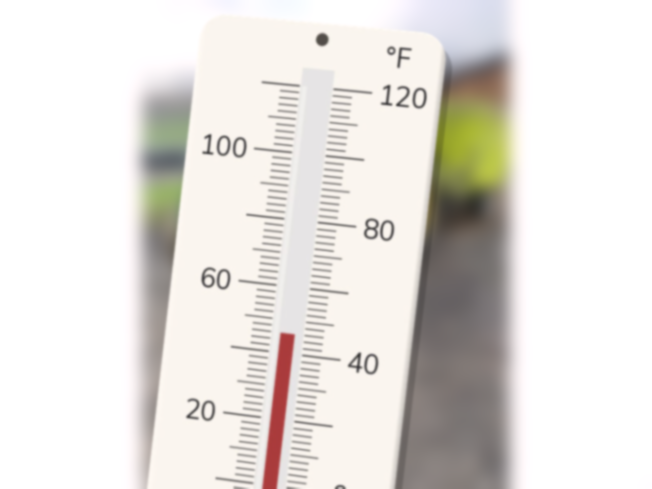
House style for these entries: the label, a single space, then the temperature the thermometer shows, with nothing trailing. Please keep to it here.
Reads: 46 °F
